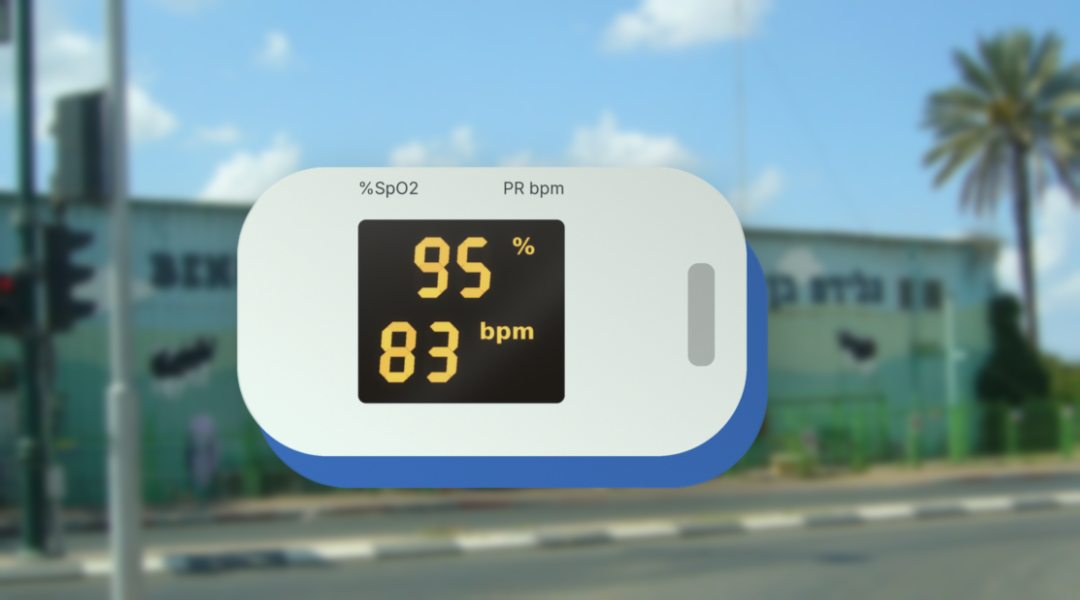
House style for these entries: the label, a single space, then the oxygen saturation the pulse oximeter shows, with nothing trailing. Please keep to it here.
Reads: 95 %
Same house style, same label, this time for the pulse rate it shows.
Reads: 83 bpm
